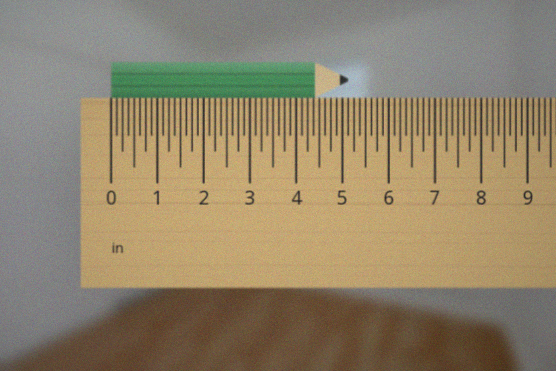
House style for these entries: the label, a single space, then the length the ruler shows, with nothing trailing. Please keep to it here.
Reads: 5.125 in
